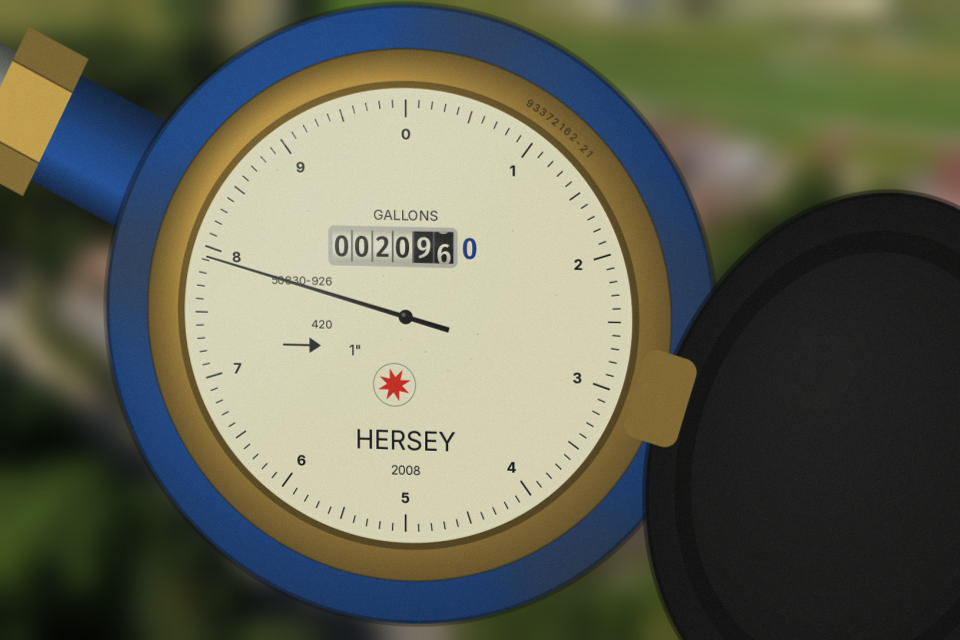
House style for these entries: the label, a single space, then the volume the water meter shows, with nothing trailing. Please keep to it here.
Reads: 20957.9 gal
